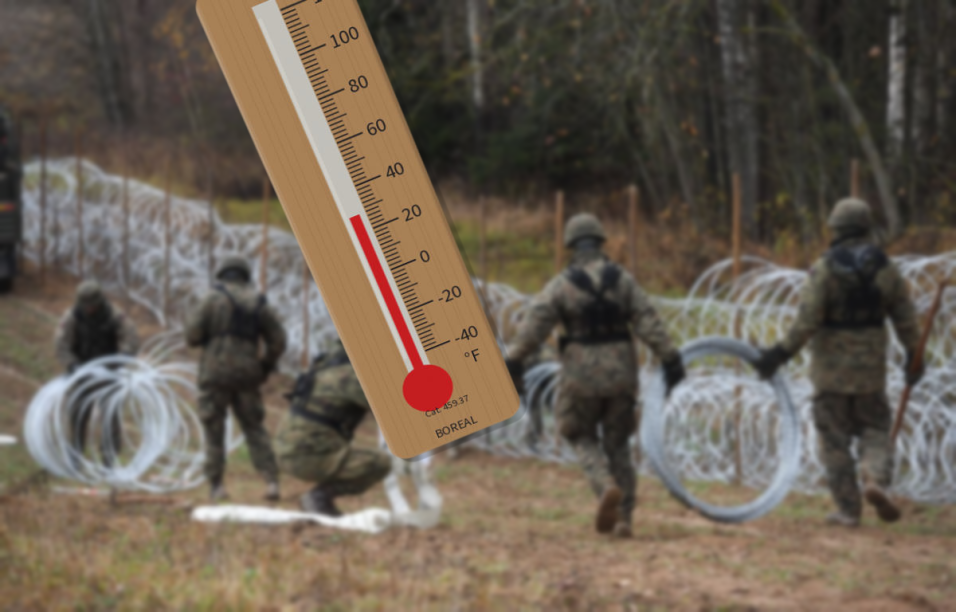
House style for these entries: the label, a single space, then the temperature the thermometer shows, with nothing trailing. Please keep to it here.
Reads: 28 °F
